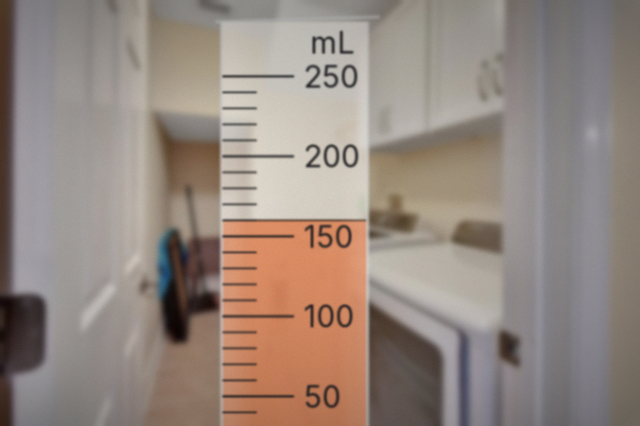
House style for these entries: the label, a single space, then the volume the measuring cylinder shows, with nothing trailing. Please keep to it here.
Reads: 160 mL
